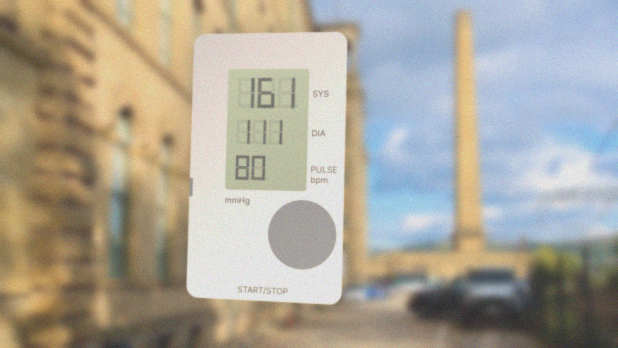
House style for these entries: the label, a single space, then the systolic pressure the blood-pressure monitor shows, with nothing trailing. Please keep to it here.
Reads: 161 mmHg
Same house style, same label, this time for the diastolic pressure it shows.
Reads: 111 mmHg
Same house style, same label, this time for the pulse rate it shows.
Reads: 80 bpm
